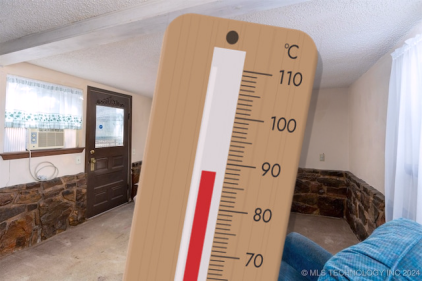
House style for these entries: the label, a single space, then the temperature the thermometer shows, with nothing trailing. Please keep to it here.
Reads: 88 °C
